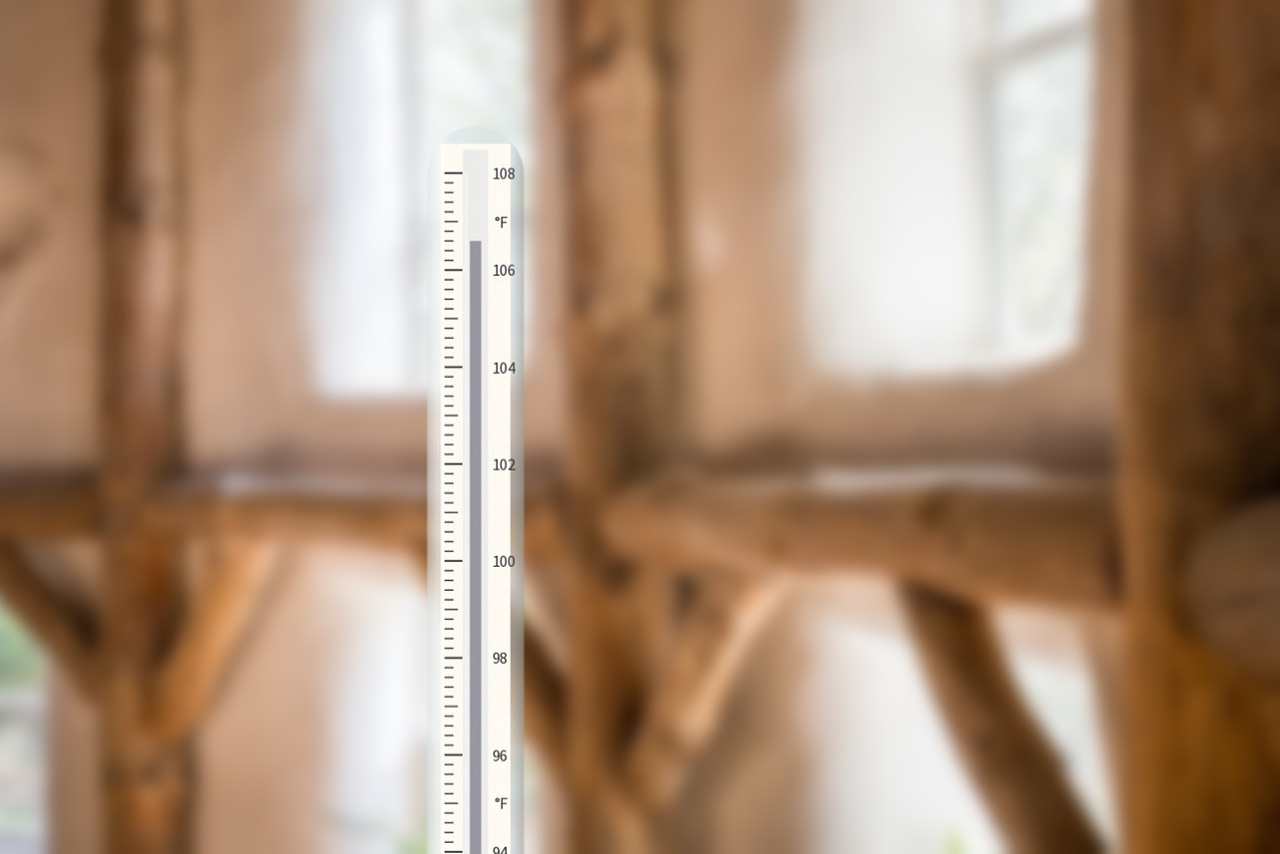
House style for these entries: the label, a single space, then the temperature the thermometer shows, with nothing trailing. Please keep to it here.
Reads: 106.6 °F
